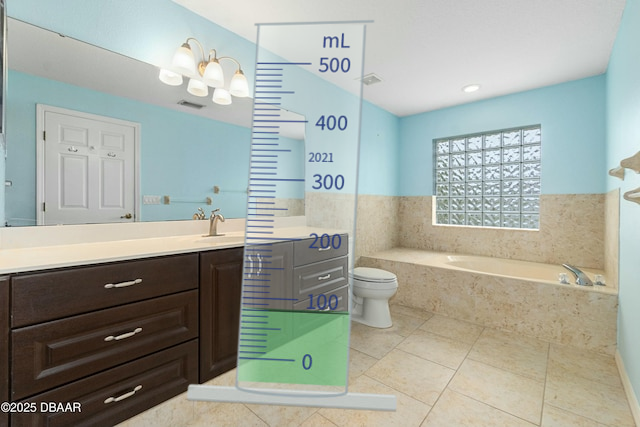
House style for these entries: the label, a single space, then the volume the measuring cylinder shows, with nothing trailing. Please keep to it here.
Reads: 80 mL
